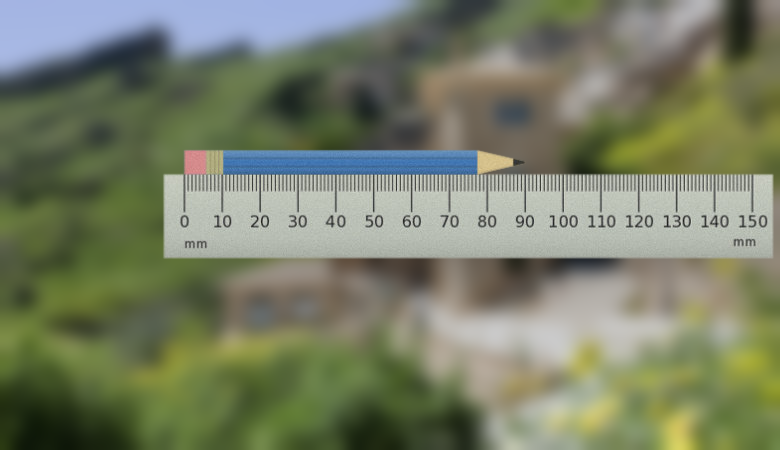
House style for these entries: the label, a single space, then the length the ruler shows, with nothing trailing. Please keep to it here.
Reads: 90 mm
